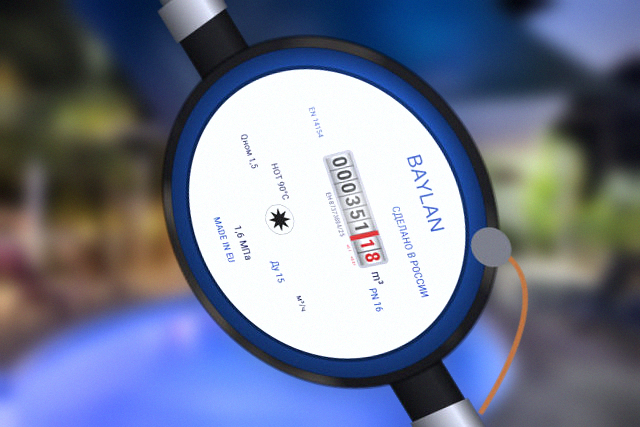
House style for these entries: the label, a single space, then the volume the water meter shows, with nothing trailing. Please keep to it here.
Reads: 351.18 m³
